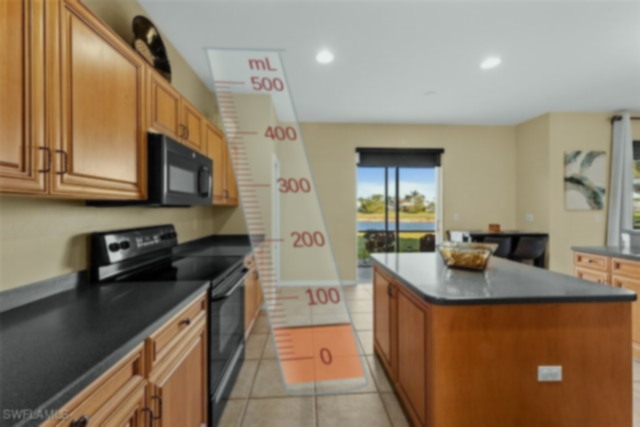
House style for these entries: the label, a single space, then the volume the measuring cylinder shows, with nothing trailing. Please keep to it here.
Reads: 50 mL
